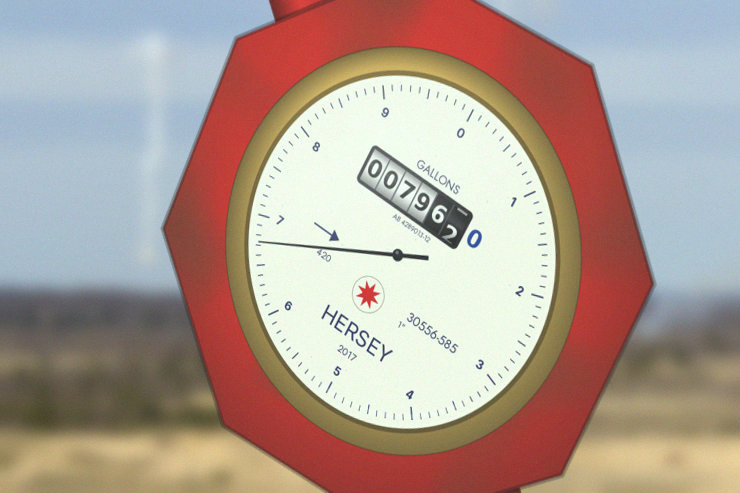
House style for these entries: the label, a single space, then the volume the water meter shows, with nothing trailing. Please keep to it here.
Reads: 79616.7 gal
